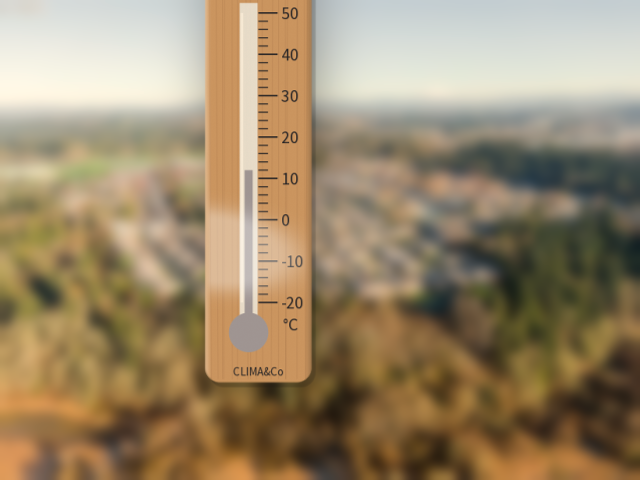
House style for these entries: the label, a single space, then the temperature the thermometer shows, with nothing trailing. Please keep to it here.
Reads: 12 °C
